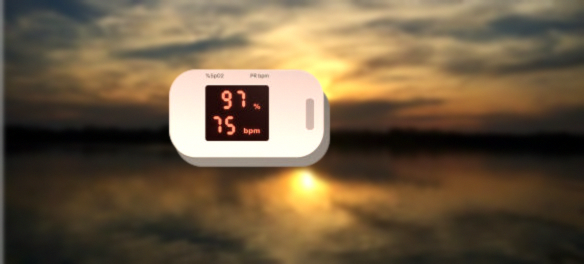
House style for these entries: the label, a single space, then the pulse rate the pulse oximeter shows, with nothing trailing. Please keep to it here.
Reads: 75 bpm
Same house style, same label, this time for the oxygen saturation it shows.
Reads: 97 %
